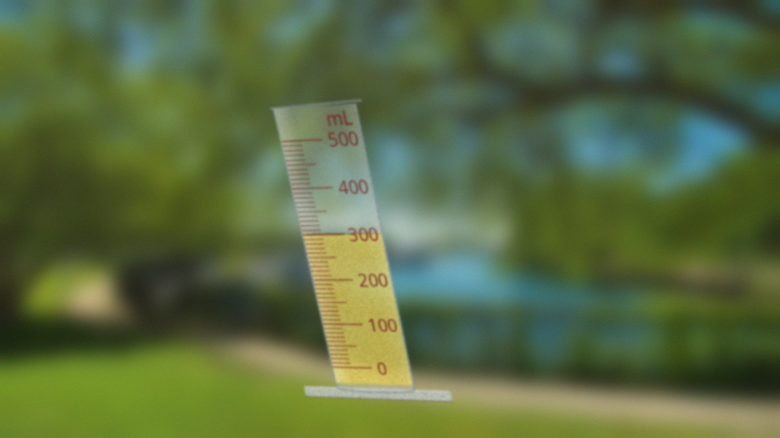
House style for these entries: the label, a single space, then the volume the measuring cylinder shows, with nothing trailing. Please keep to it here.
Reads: 300 mL
